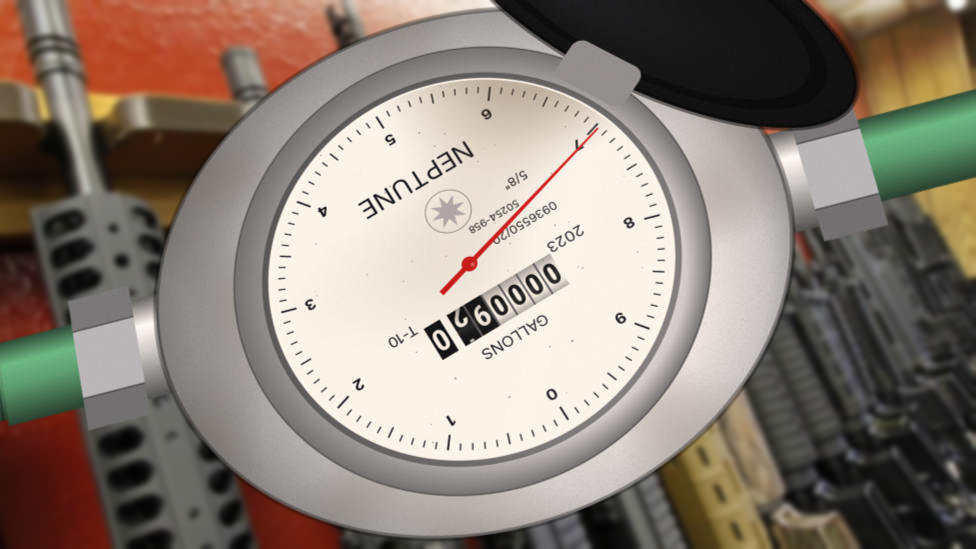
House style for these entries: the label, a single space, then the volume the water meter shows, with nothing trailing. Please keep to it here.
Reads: 917.0 gal
